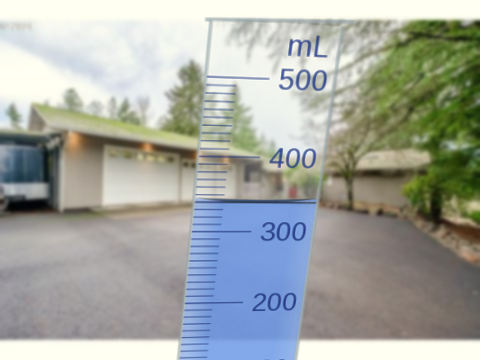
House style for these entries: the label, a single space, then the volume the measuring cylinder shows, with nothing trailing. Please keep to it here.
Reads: 340 mL
